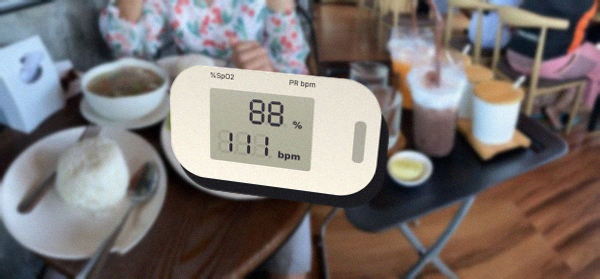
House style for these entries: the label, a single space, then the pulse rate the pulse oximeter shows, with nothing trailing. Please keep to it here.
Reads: 111 bpm
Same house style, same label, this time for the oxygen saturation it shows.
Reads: 88 %
